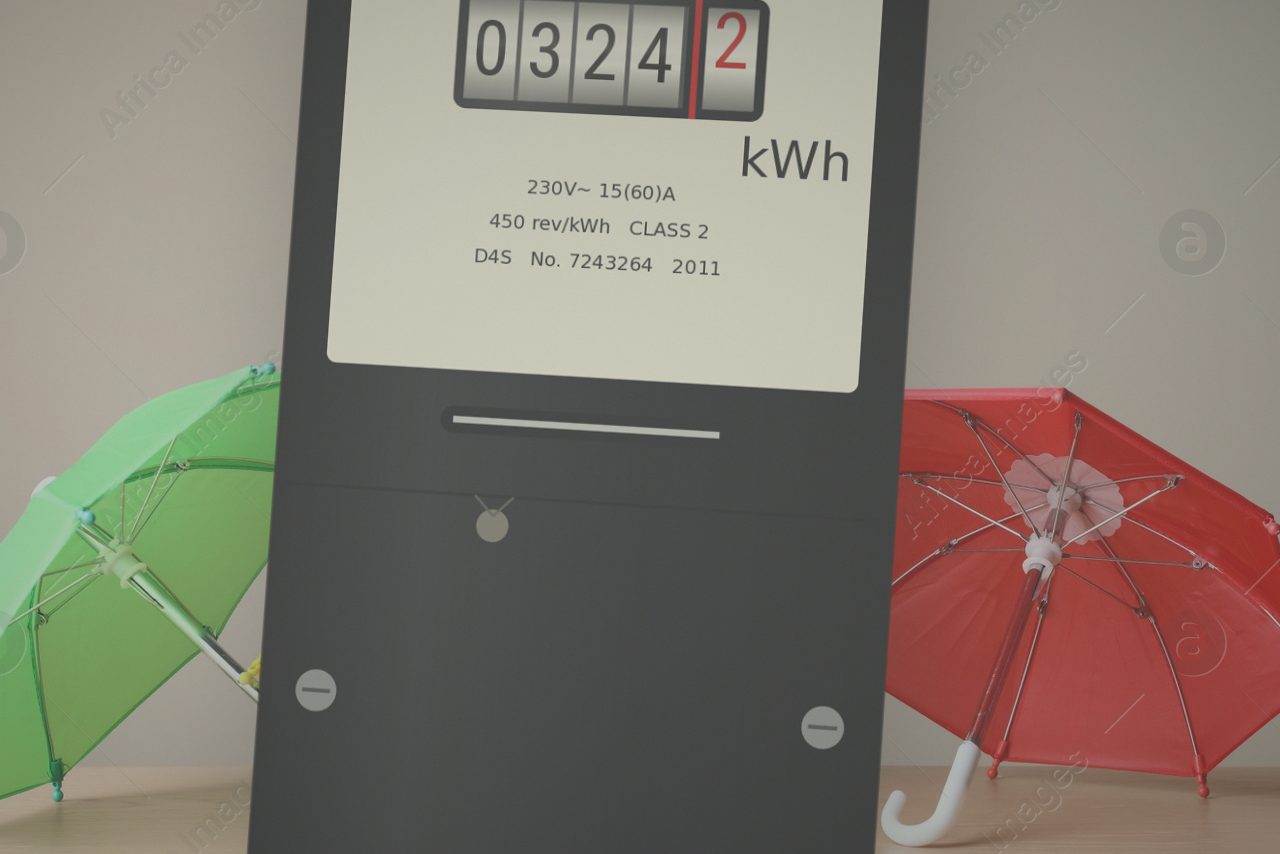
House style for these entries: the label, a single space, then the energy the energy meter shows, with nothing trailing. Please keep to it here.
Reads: 324.2 kWh
